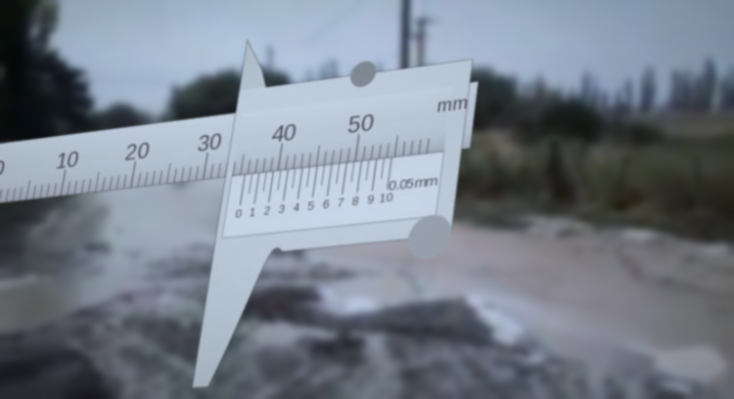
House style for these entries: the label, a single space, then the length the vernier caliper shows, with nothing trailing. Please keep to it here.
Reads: 35.6 mm
